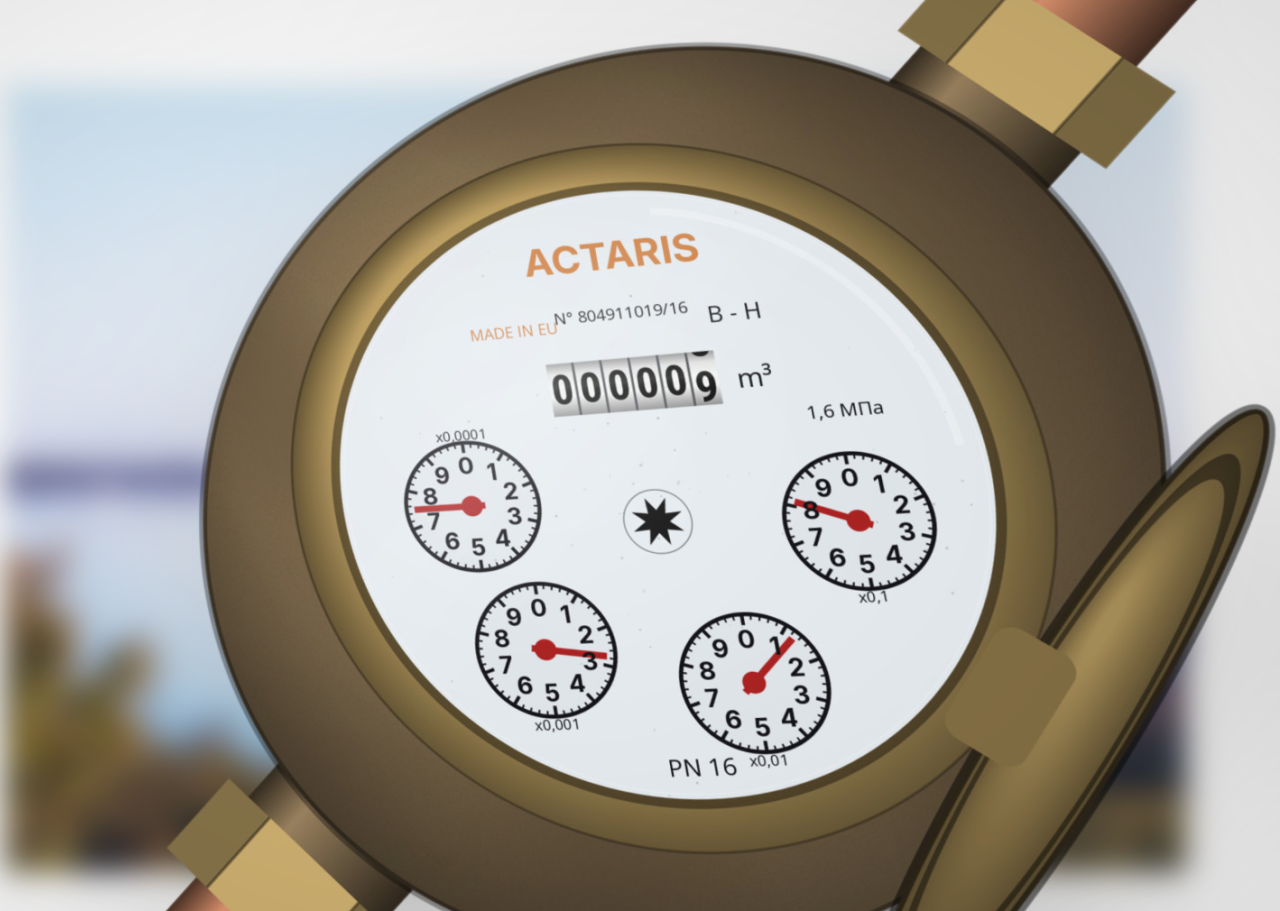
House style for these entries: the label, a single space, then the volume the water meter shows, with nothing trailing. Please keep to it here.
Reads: 8.8127 m³
